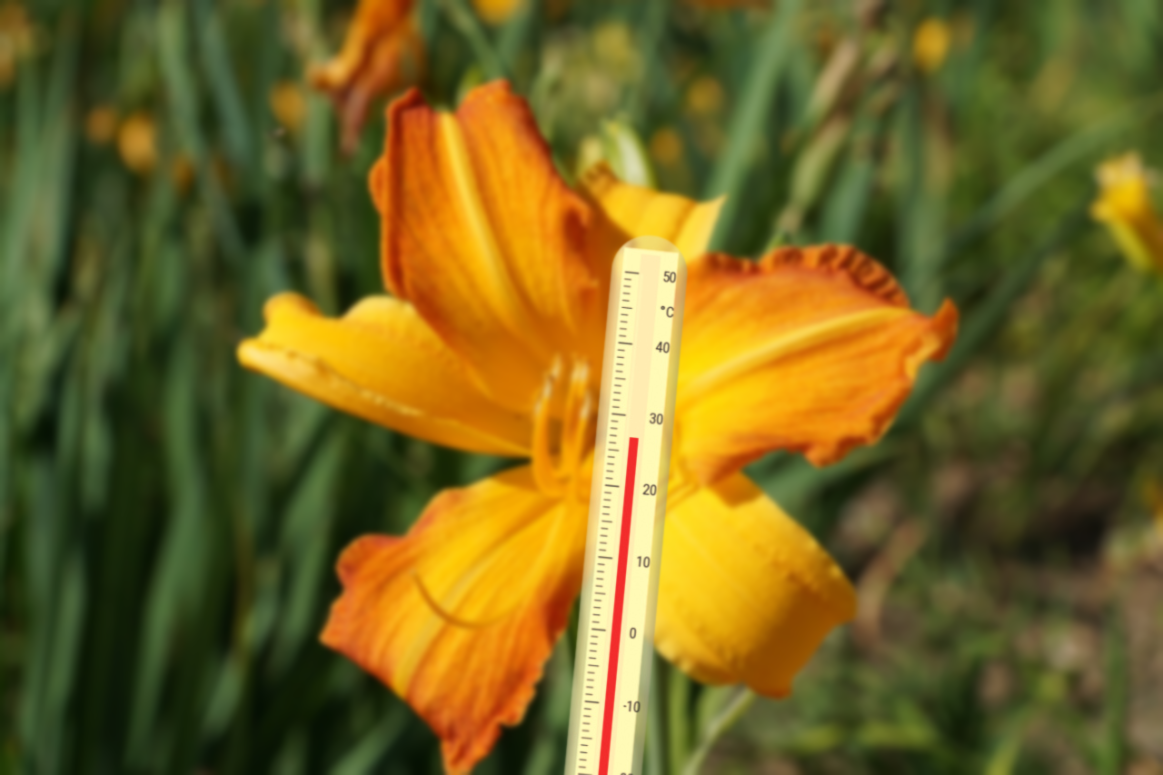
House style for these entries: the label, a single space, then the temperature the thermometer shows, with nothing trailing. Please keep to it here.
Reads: 27 °C
